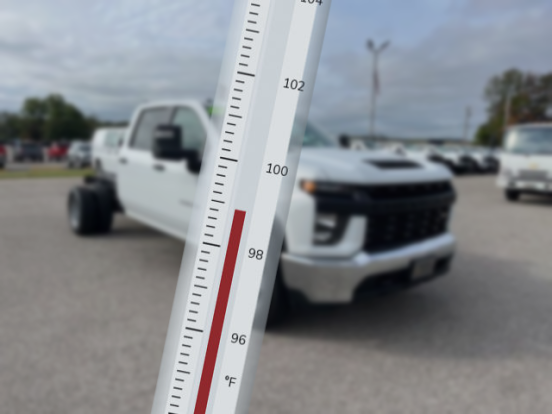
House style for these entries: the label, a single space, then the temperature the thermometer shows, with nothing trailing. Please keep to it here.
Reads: 98.9 °F
